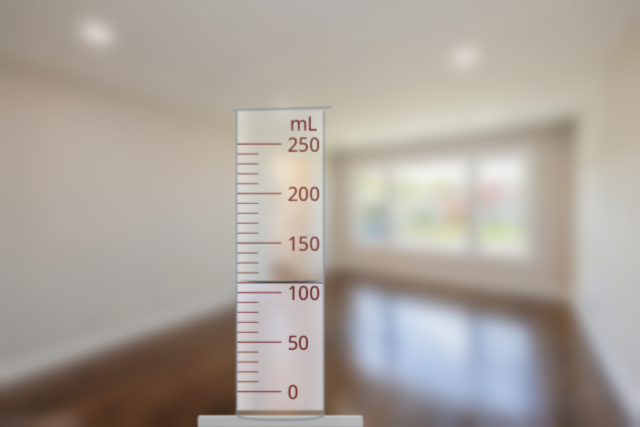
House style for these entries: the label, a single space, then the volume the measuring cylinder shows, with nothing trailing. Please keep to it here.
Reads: 110 mL
